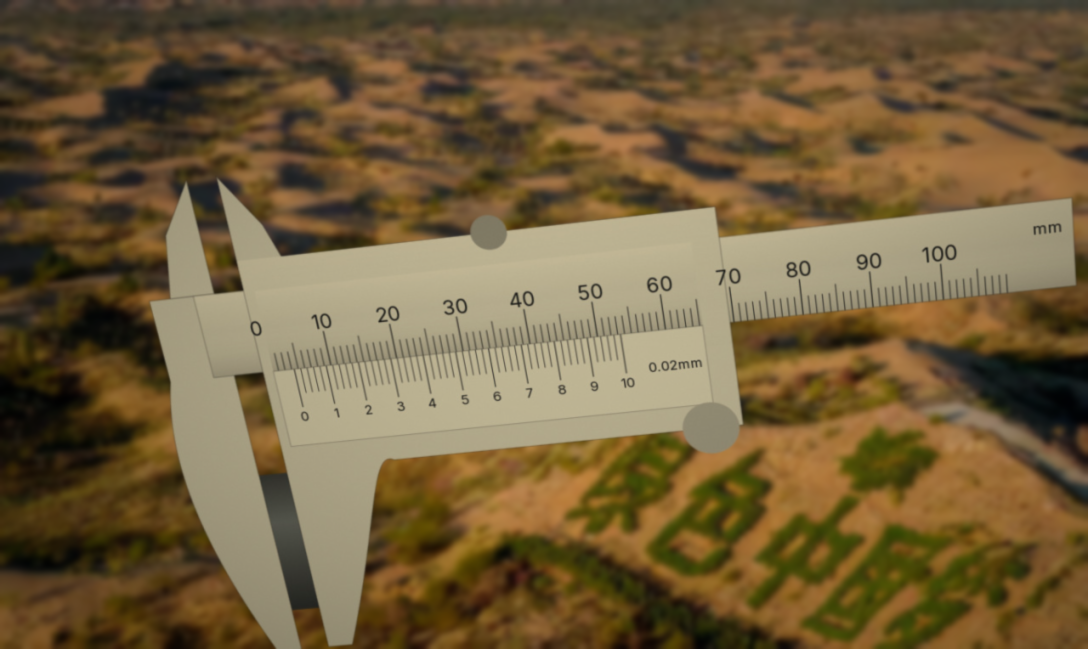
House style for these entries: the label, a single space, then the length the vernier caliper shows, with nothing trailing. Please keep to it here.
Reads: 4.4 mm
